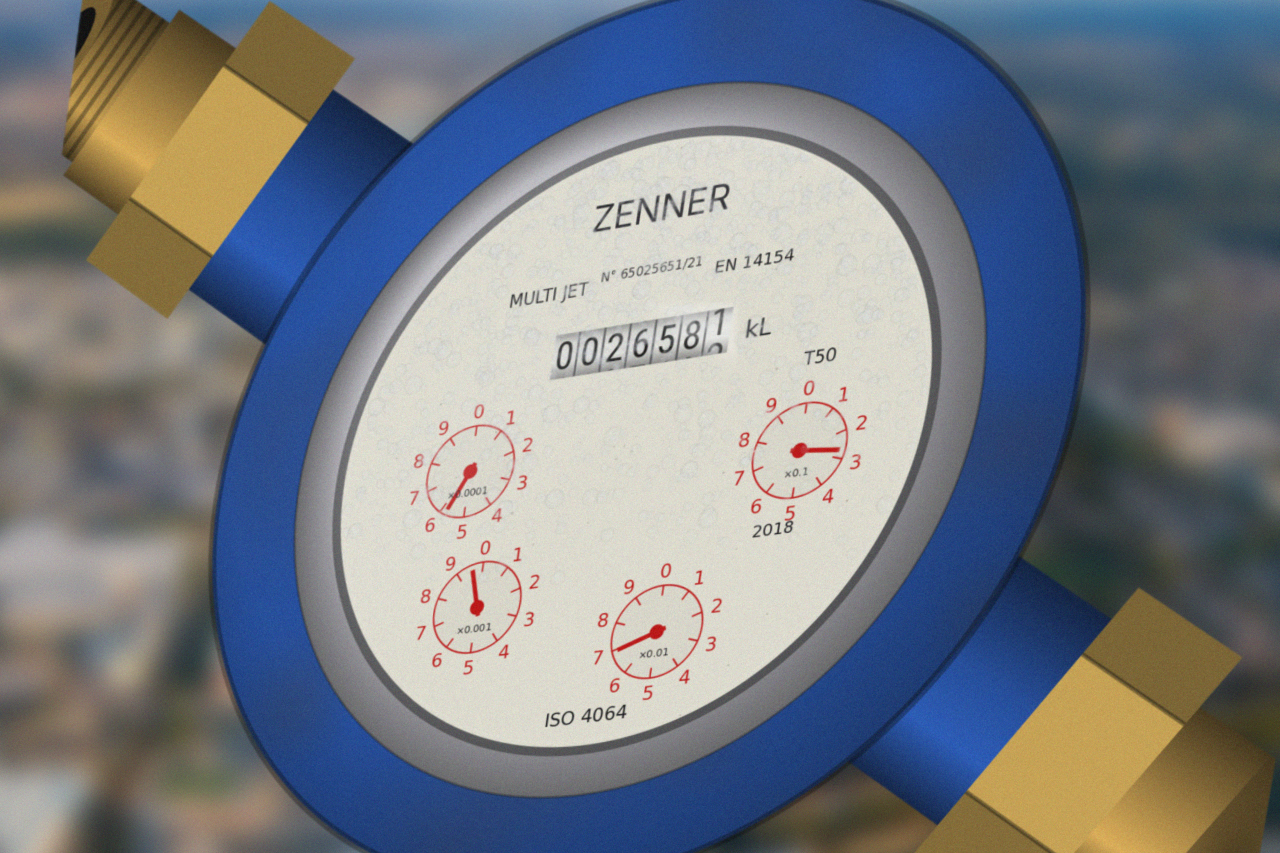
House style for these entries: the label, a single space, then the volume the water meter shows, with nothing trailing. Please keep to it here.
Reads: 26581.2695 kL
